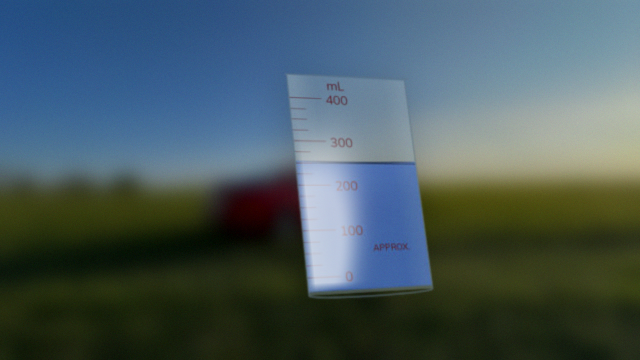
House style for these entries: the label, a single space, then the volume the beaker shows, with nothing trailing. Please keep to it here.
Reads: 250 mL
